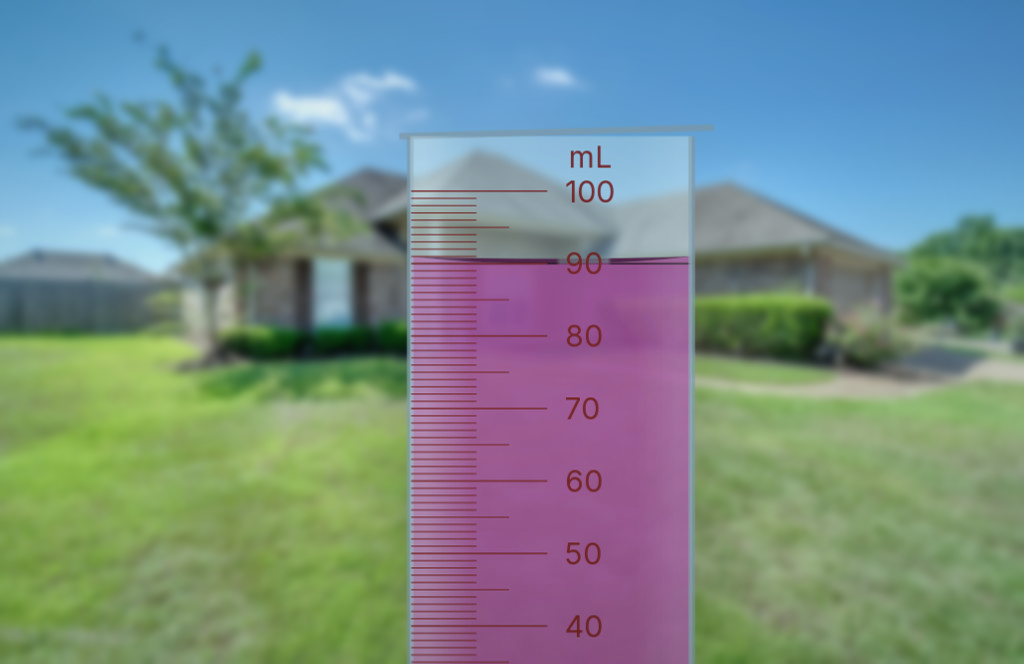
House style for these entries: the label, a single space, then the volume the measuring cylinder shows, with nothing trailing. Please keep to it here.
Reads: 90 mL
